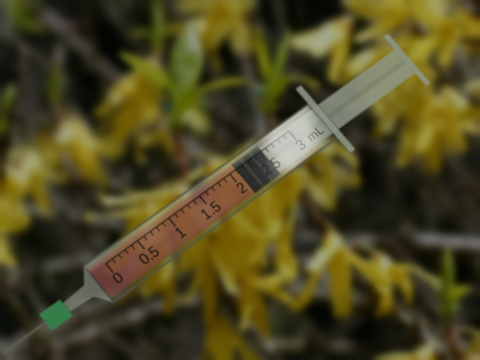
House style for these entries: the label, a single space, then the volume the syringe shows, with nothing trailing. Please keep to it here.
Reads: 2.1 mL
